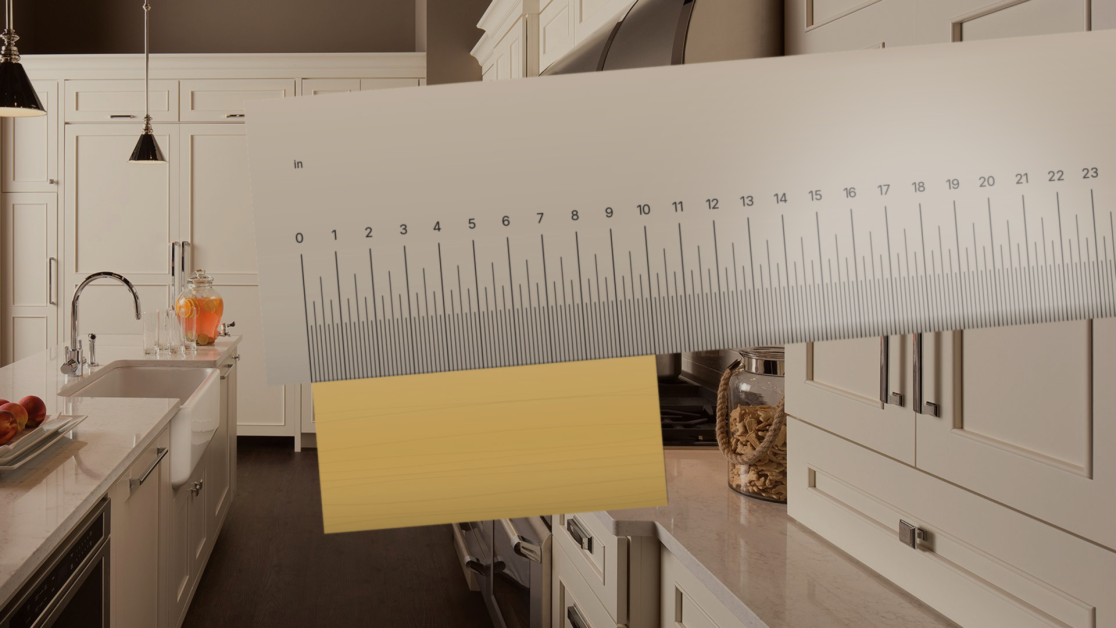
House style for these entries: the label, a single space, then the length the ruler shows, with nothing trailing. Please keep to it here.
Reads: 10 in
